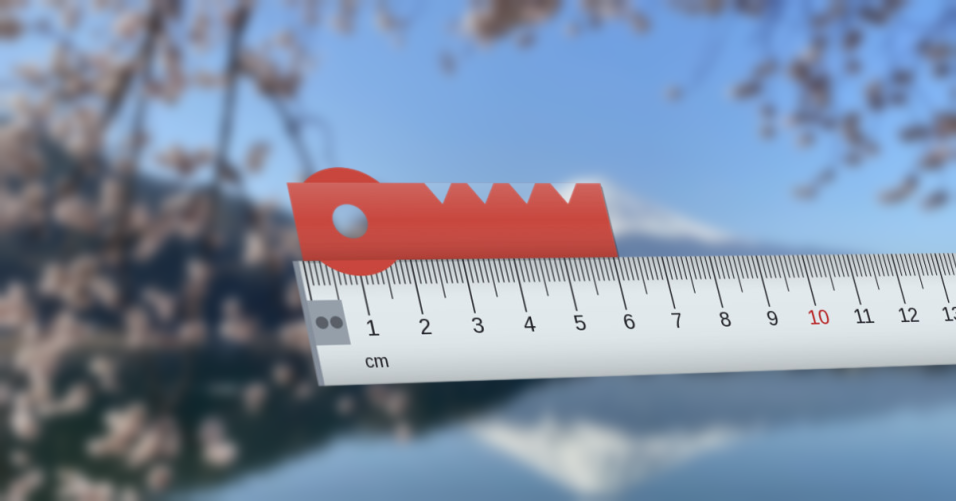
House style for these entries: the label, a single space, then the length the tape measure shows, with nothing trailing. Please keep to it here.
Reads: 6.1 cm
